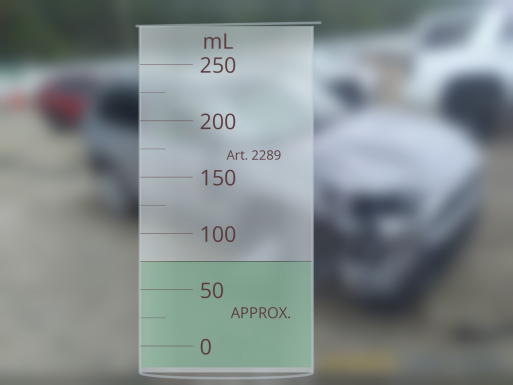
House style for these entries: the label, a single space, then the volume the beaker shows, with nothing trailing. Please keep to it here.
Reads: 75 mL
